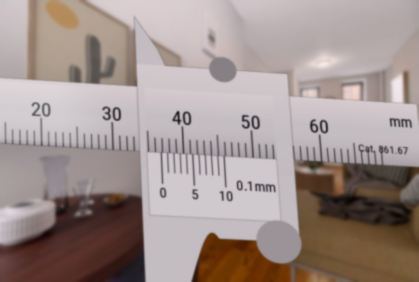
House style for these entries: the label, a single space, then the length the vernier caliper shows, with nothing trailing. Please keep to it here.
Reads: 36.8 mm
